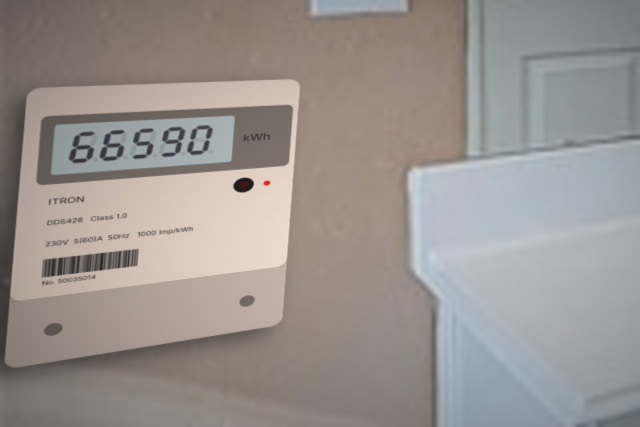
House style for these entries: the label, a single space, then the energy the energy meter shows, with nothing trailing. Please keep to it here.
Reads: 66590 kWh
